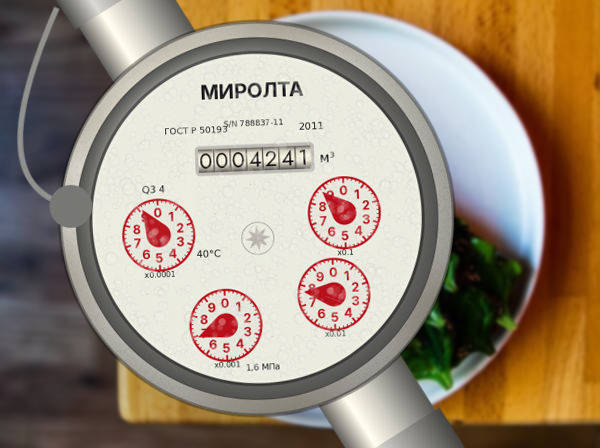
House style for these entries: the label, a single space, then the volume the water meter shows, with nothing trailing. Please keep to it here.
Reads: 4241.8769 m³
